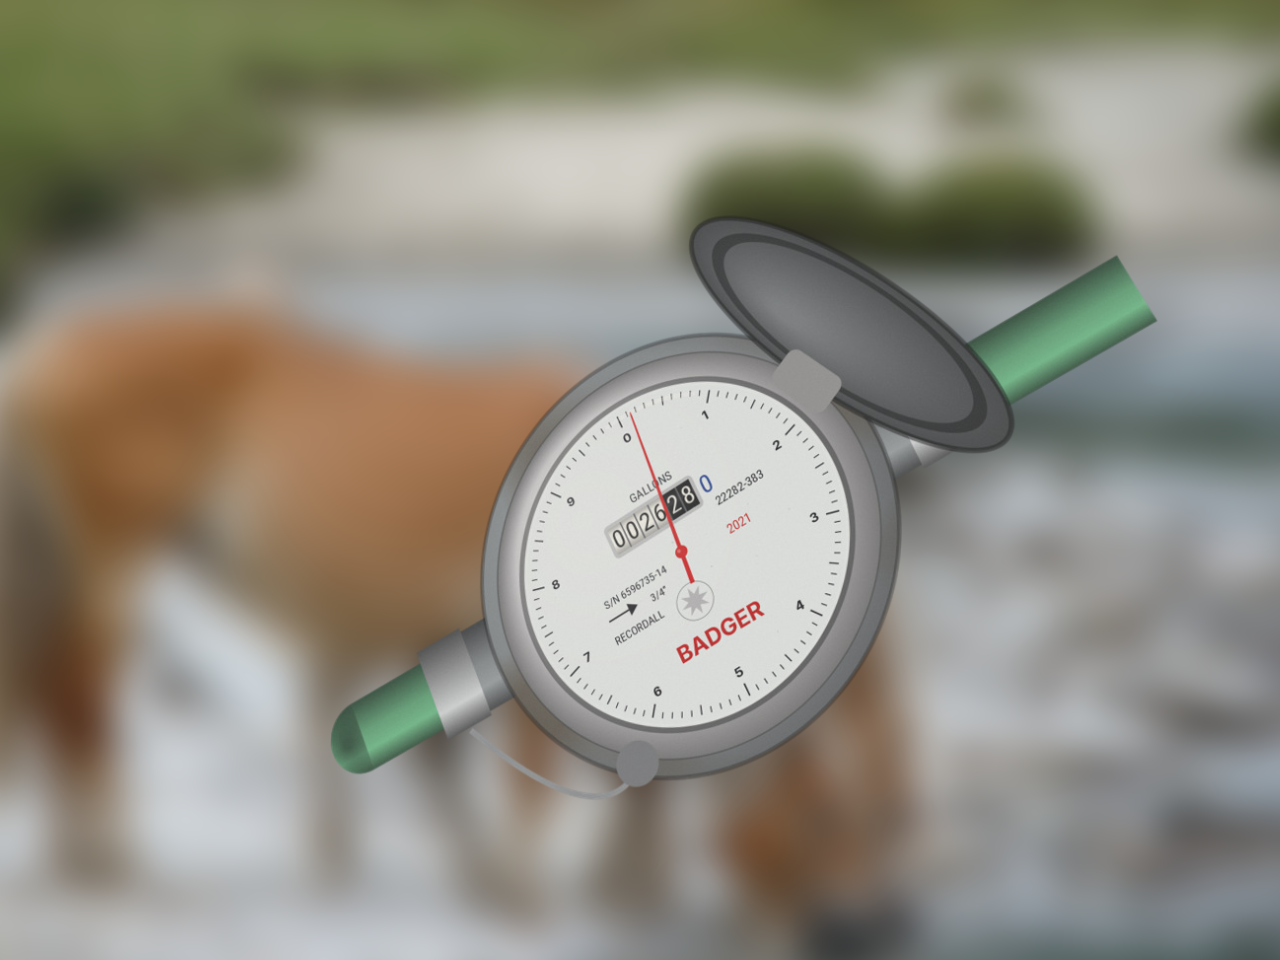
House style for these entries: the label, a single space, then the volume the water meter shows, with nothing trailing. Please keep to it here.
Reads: 26280.1 gal
